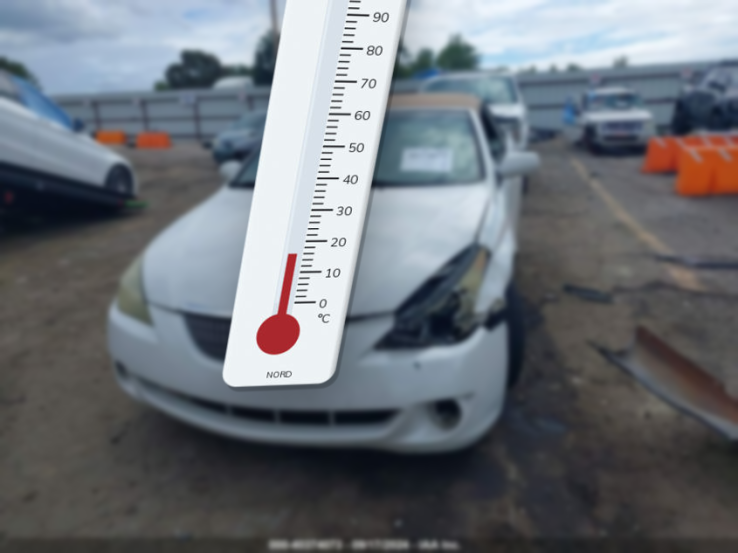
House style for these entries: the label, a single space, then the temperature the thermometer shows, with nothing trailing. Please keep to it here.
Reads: 16 °C
